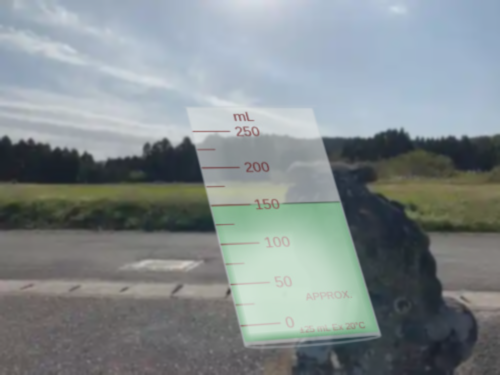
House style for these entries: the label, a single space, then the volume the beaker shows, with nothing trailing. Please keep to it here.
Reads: 150 mL
